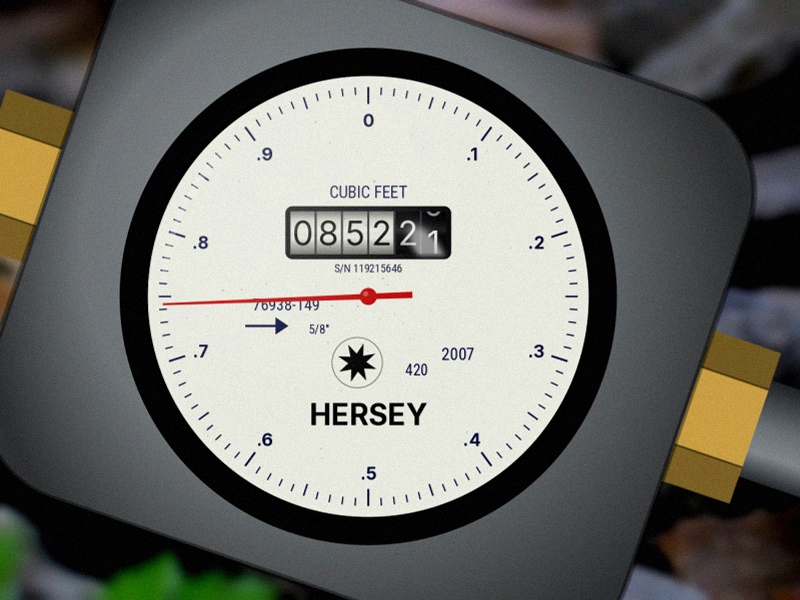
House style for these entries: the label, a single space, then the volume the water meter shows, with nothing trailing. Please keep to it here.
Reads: 85220.74 ft³
